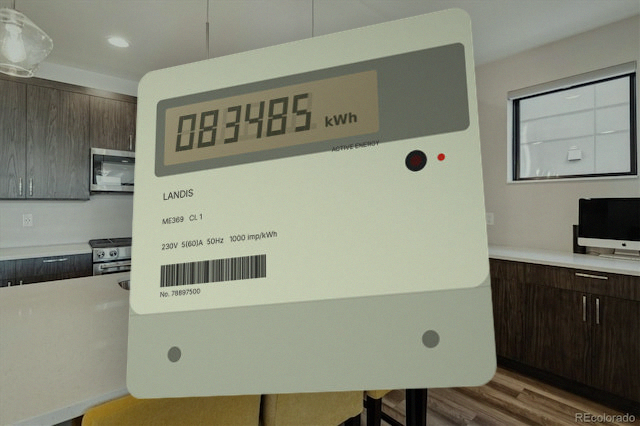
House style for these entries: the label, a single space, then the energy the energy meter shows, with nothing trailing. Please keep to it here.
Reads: 83485 kWh
